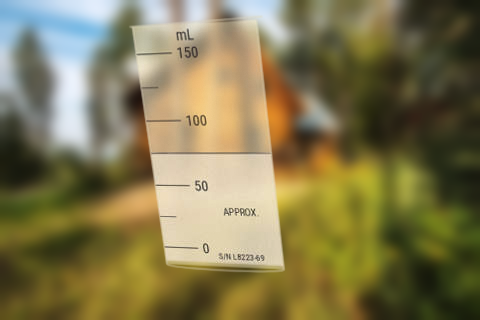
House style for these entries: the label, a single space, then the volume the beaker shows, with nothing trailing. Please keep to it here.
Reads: 75 mL
